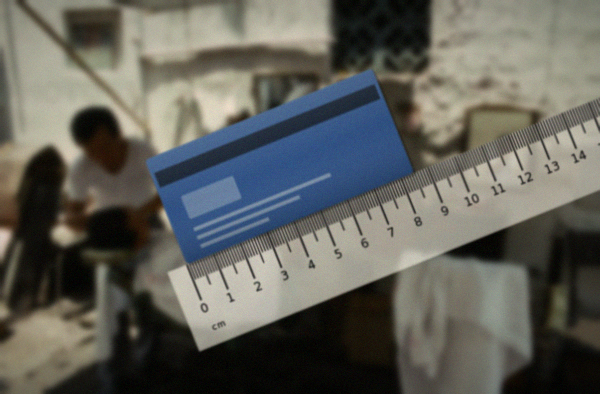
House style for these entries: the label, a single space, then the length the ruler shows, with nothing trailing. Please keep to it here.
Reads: 8.5 cm
